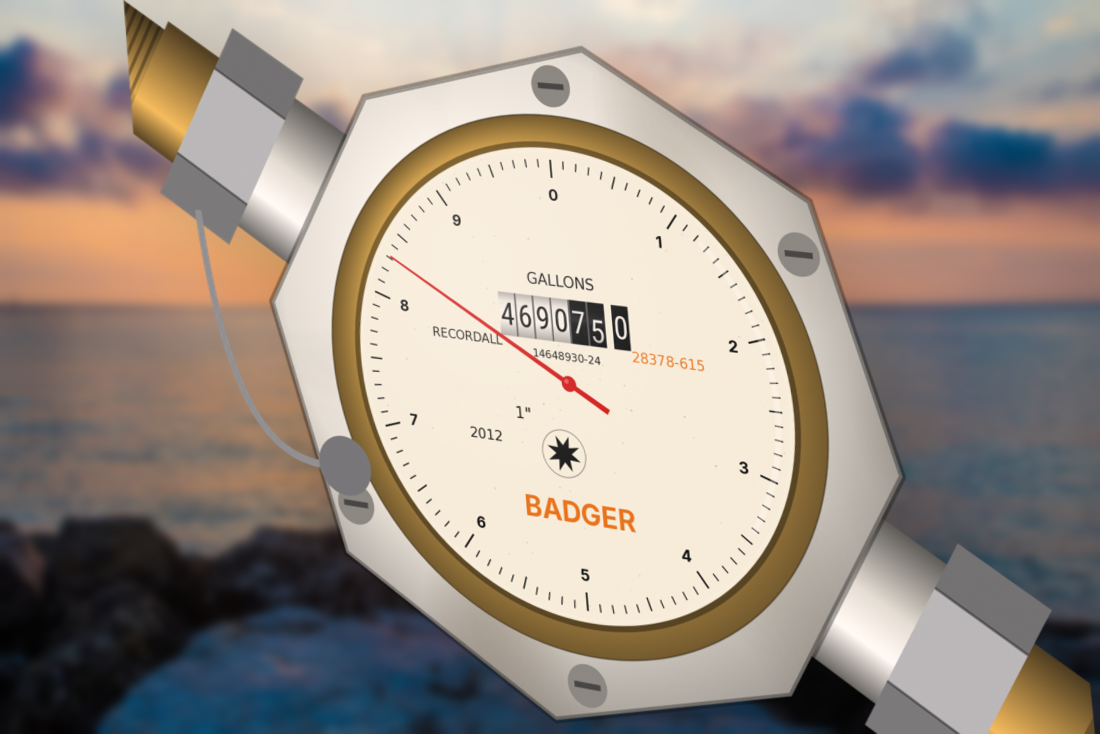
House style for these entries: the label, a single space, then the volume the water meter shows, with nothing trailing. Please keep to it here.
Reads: 4690748.3 gal
